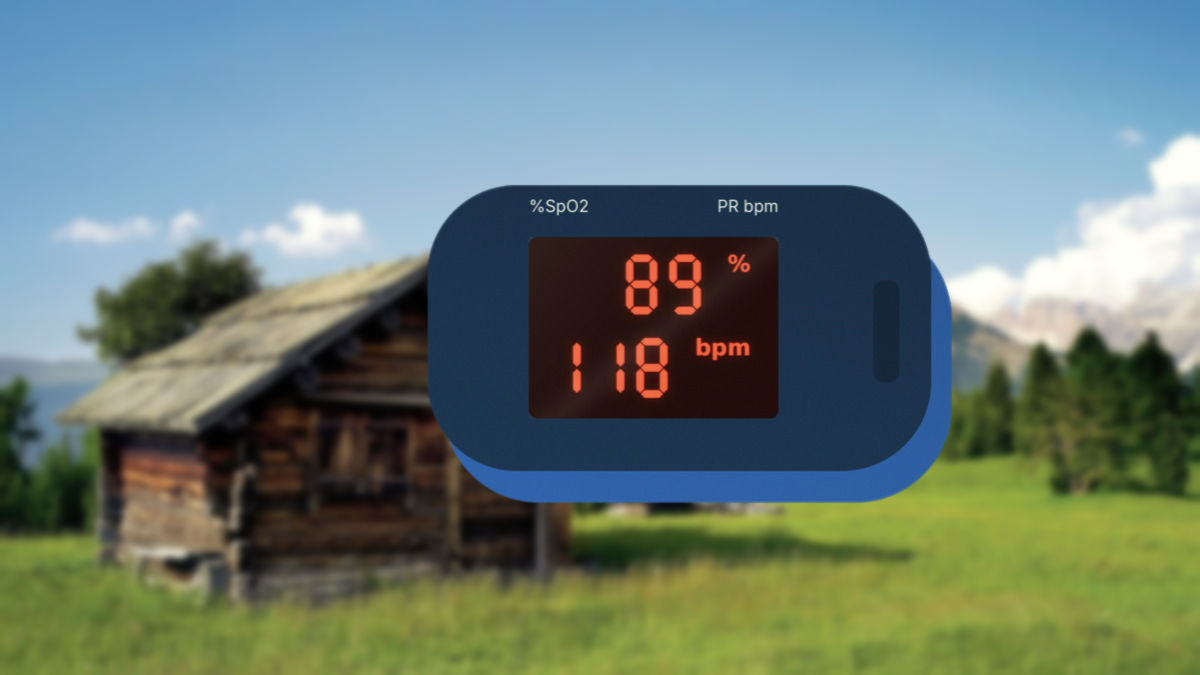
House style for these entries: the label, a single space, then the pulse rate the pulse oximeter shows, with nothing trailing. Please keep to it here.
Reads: 118 bpm
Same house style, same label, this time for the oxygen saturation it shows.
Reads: 89 %
